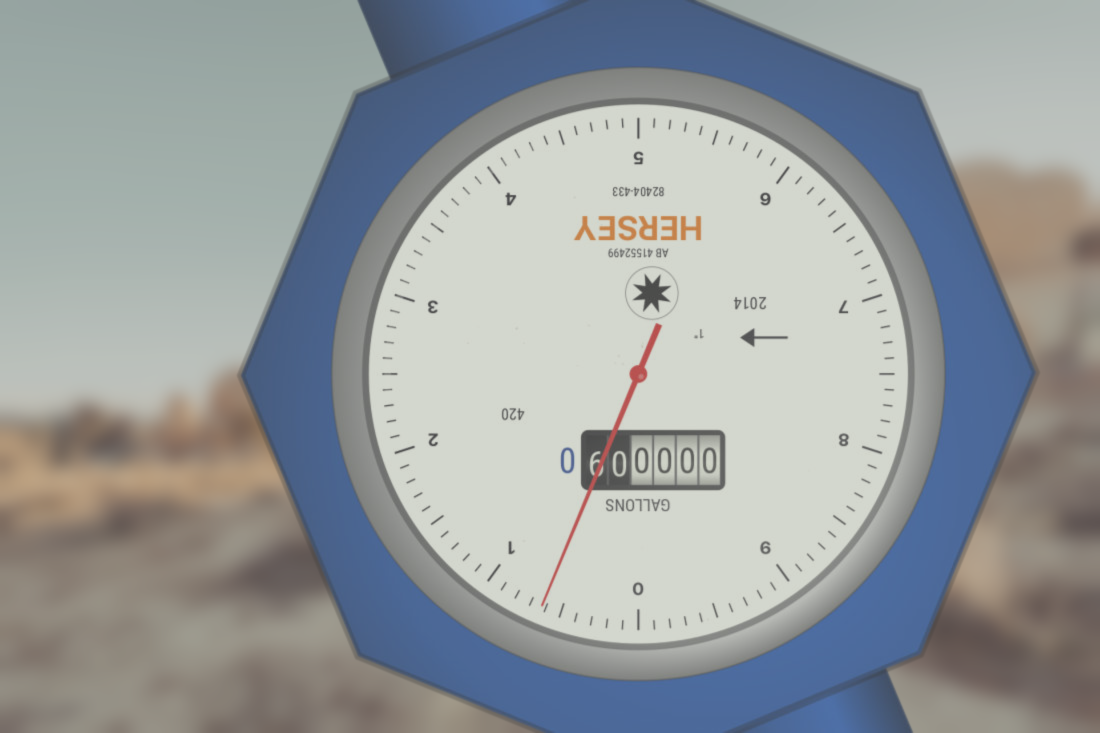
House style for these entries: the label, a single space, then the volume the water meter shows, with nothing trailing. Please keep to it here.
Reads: 90.6 gal
